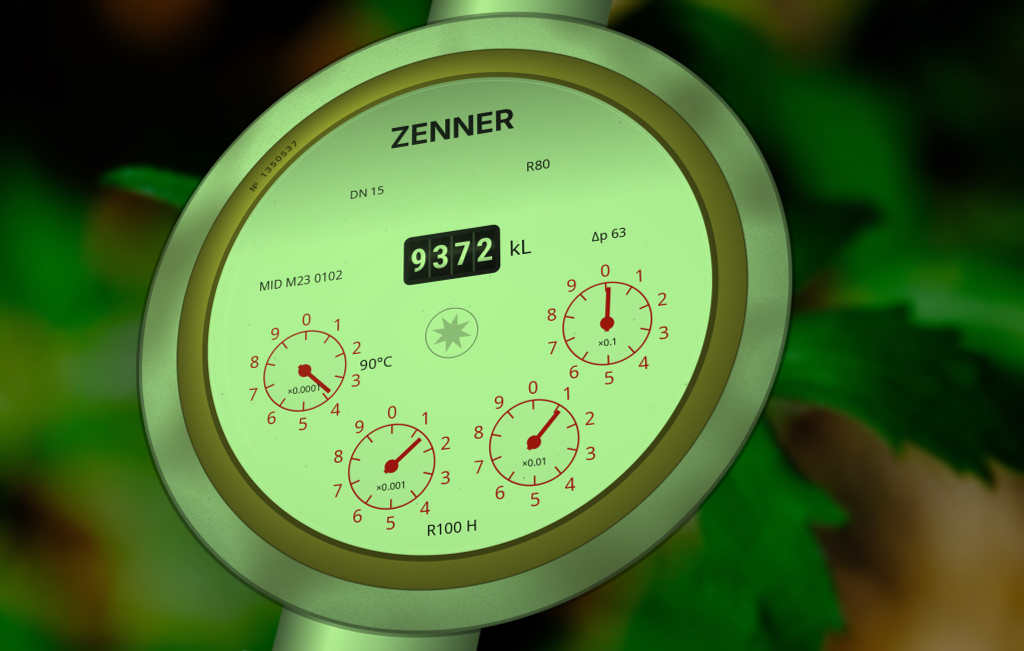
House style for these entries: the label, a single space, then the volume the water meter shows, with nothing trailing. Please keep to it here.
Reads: 9372.0113 kL
